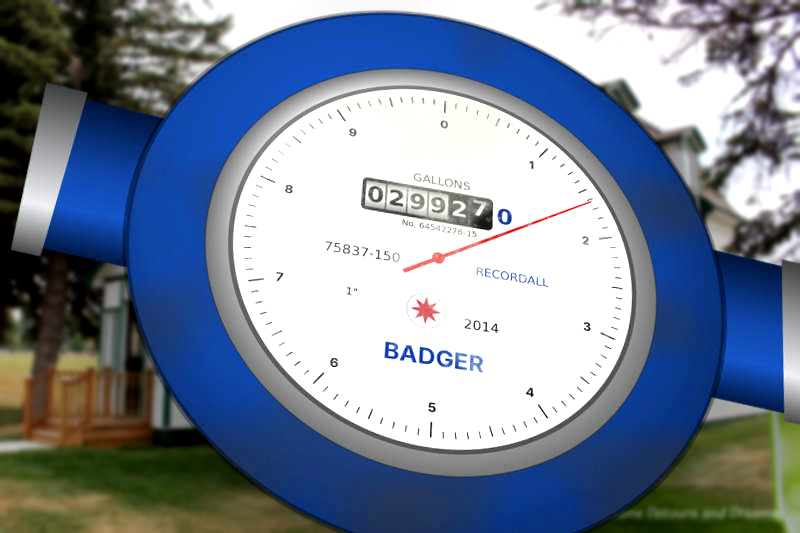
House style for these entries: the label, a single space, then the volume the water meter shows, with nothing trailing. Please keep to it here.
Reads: 299271.6 gal
